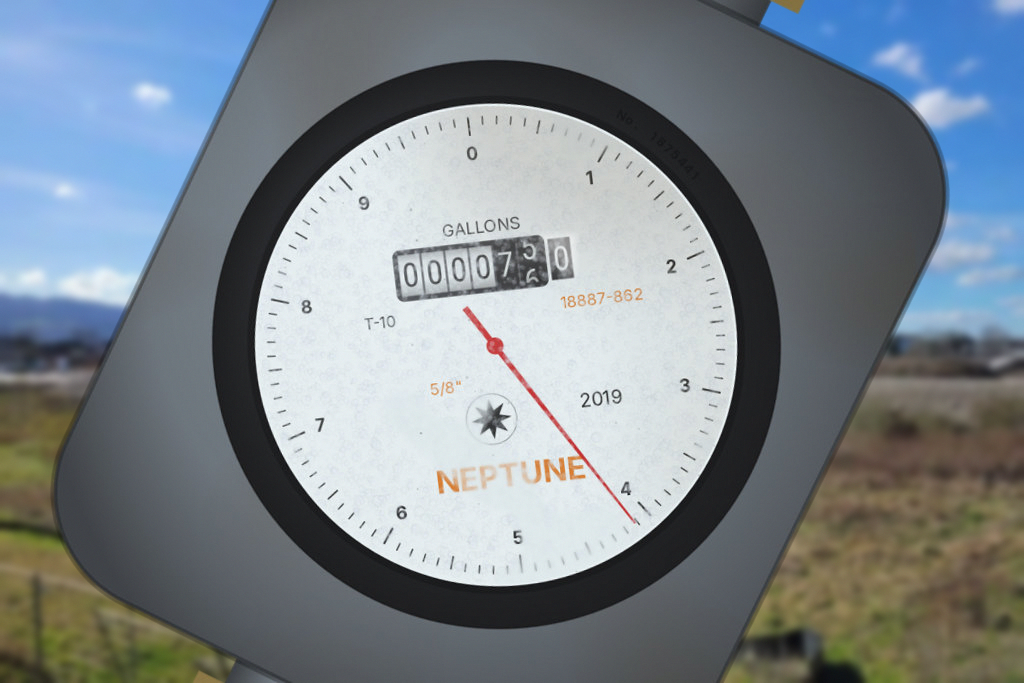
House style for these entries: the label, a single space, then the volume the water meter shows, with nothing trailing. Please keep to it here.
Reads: 754.1 gal
